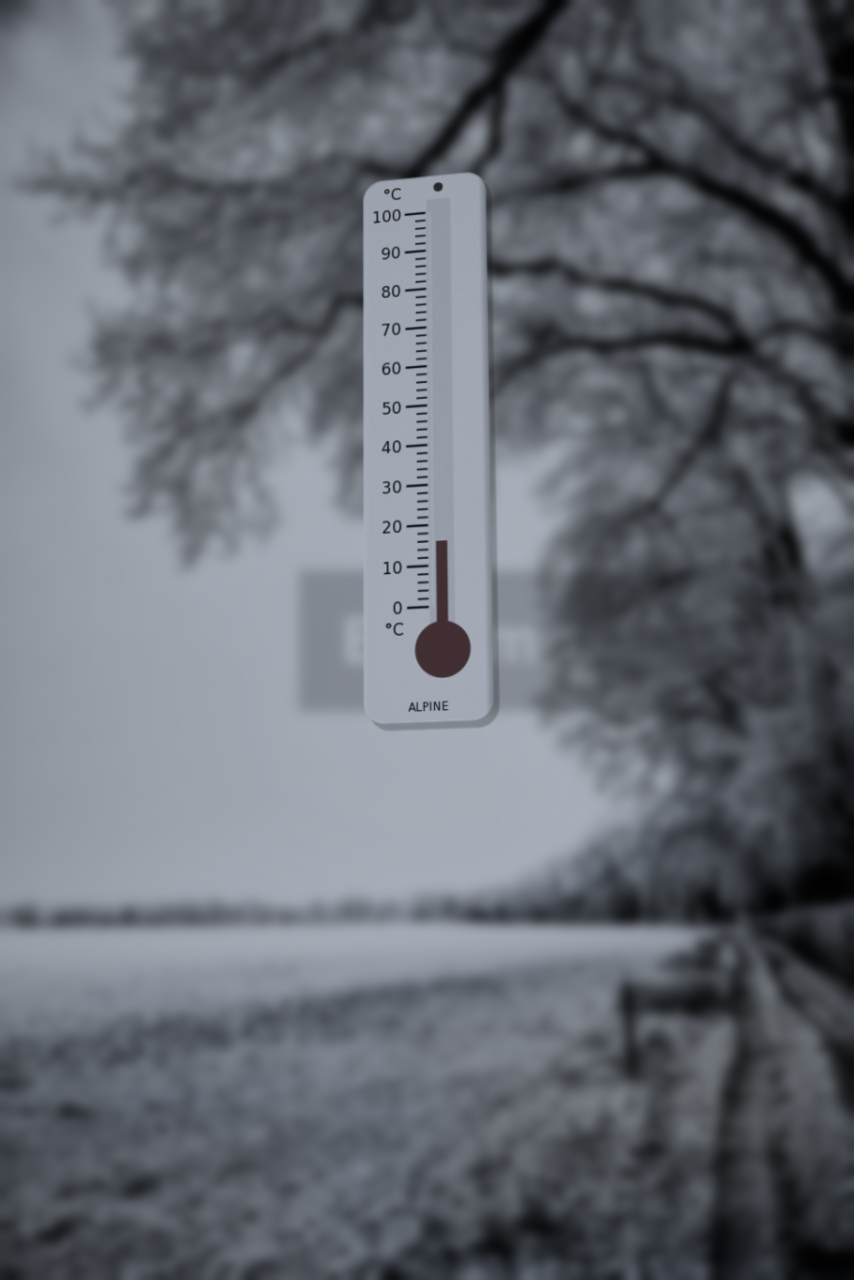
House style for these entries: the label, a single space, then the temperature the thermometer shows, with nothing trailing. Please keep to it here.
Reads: 16 °C
